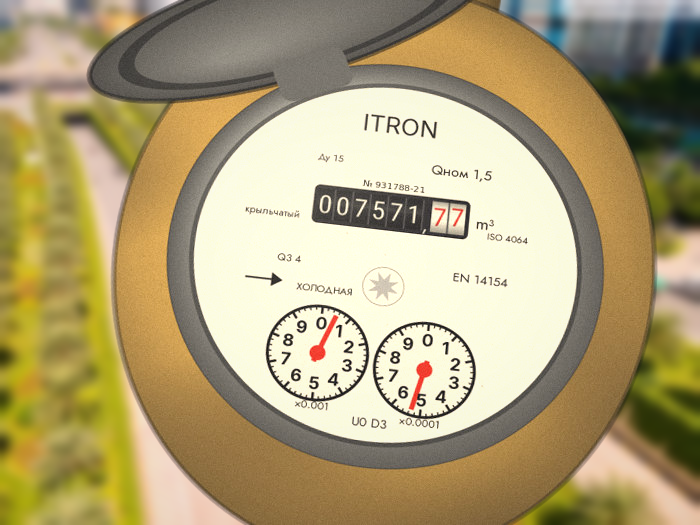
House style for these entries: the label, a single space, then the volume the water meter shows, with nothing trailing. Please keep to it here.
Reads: 7571.7705 m³
